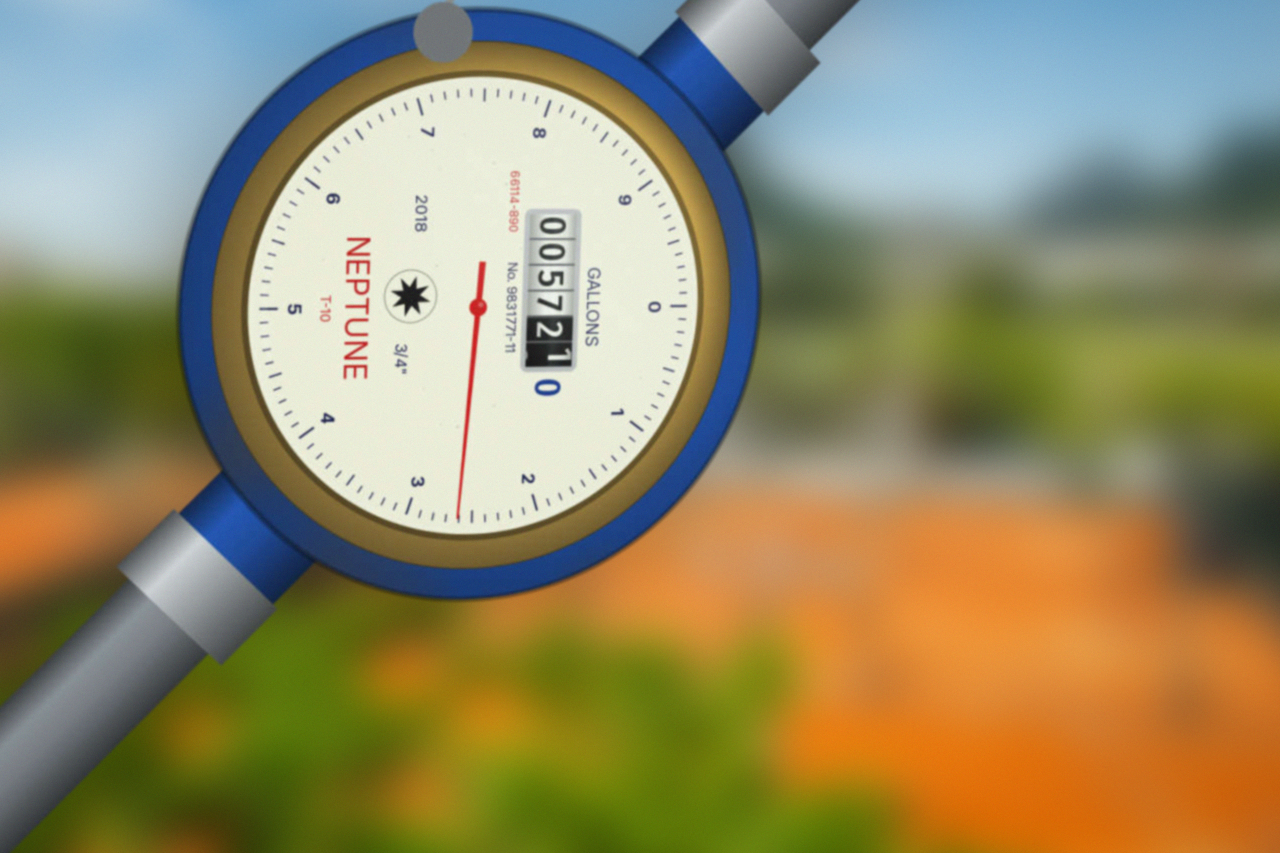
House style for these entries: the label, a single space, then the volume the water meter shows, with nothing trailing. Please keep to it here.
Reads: 57212.6 gal
